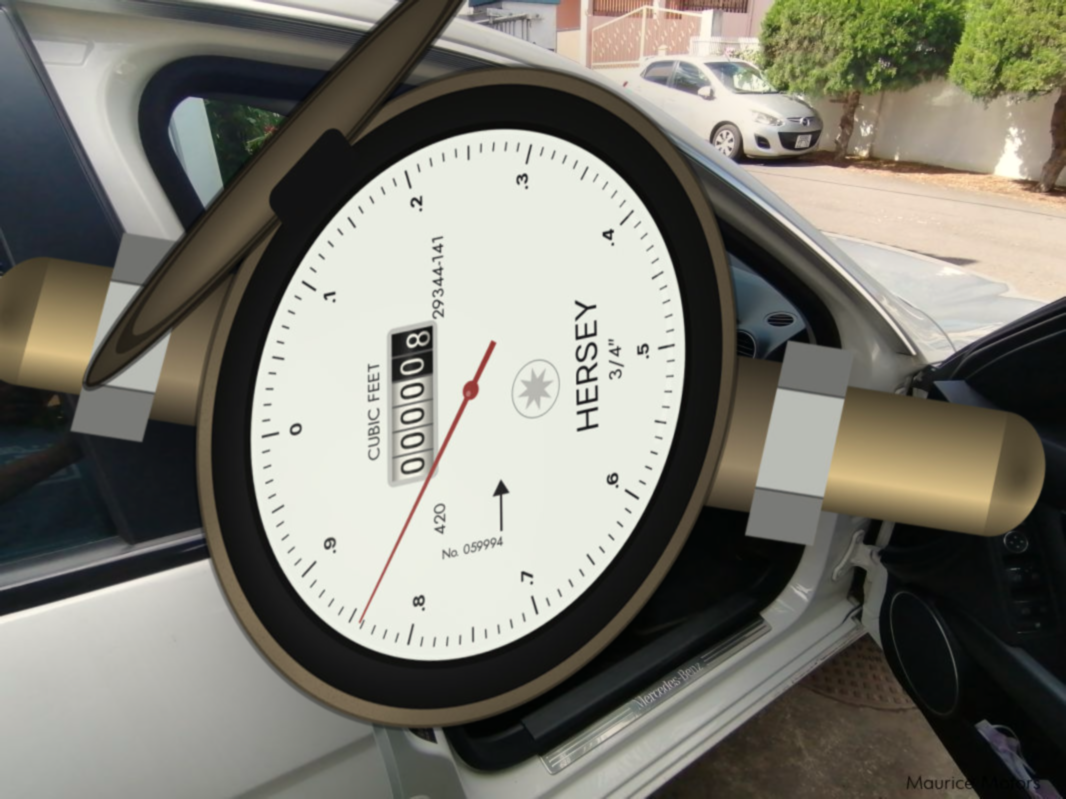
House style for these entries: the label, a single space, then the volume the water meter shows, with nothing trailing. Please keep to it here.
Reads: 7.84 ft³
